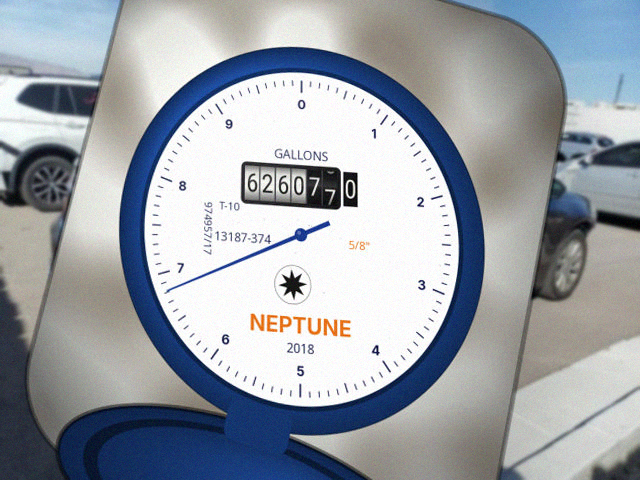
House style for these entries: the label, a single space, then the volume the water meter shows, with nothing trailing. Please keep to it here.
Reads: 6260766.8 gal
